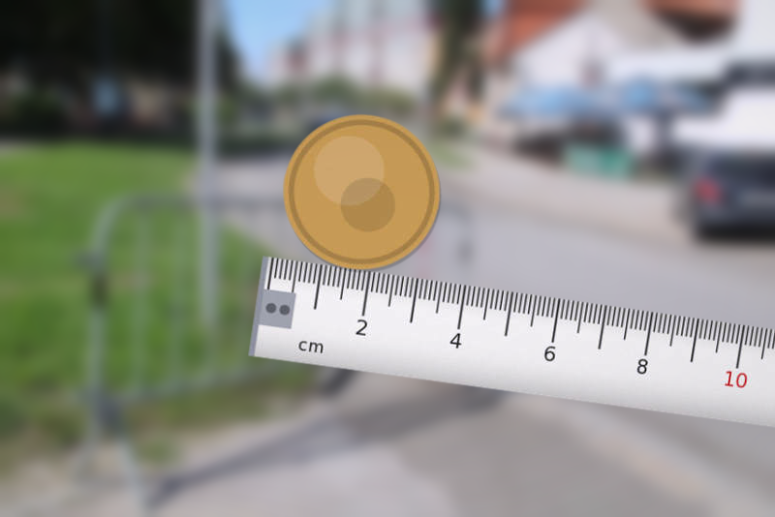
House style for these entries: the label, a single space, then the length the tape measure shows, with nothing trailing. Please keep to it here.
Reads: 3.2 cm
